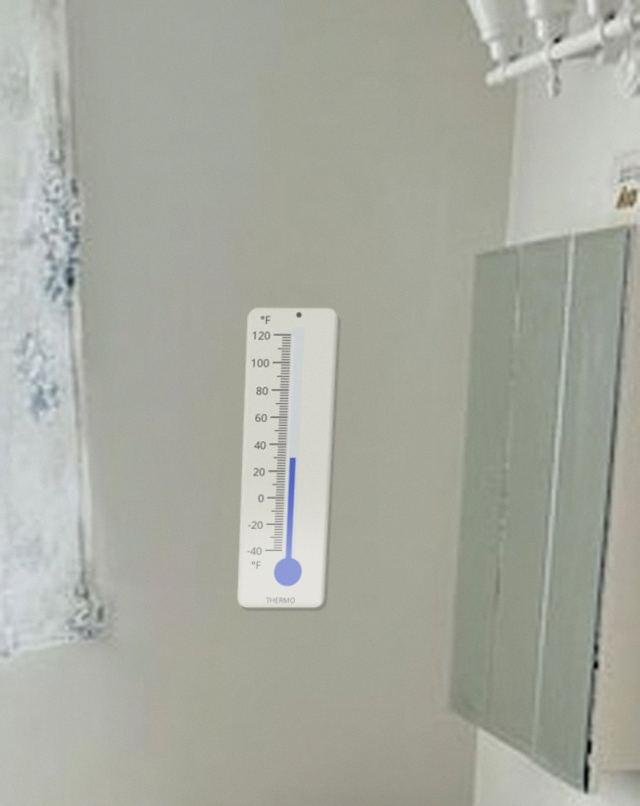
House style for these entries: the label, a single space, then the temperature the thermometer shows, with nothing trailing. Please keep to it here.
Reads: 30 °F
